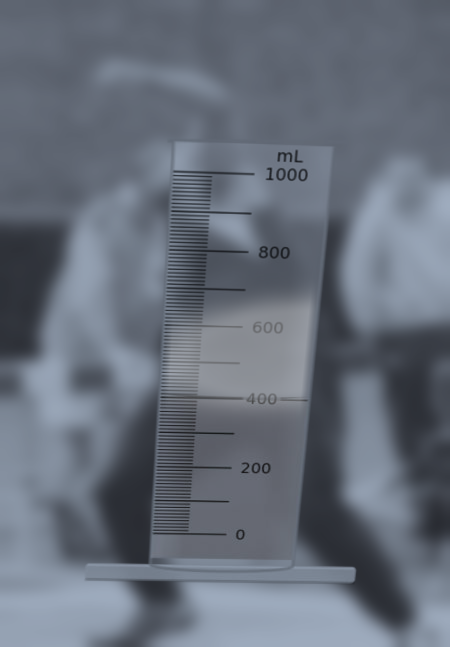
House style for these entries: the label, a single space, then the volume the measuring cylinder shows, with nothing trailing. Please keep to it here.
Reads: 400 mL
